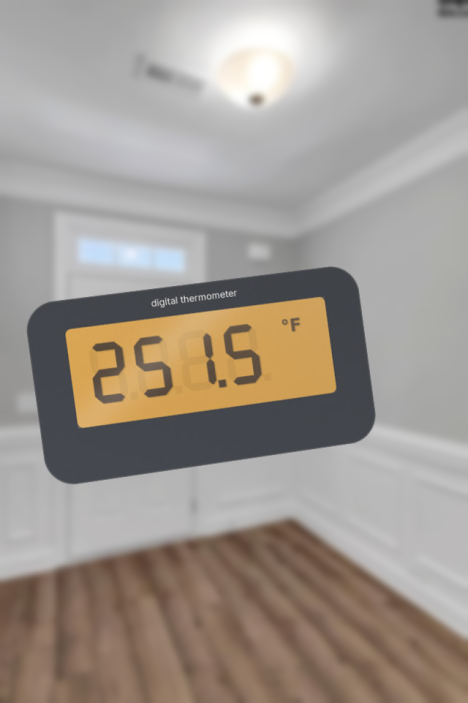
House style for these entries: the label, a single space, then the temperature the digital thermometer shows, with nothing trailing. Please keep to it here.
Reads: 251.5 °F
